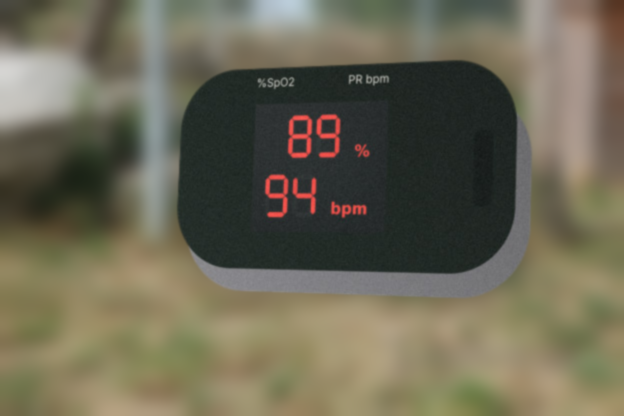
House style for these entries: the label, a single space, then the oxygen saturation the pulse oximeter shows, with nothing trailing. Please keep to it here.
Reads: 89 %
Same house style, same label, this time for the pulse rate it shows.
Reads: 94 bpm
